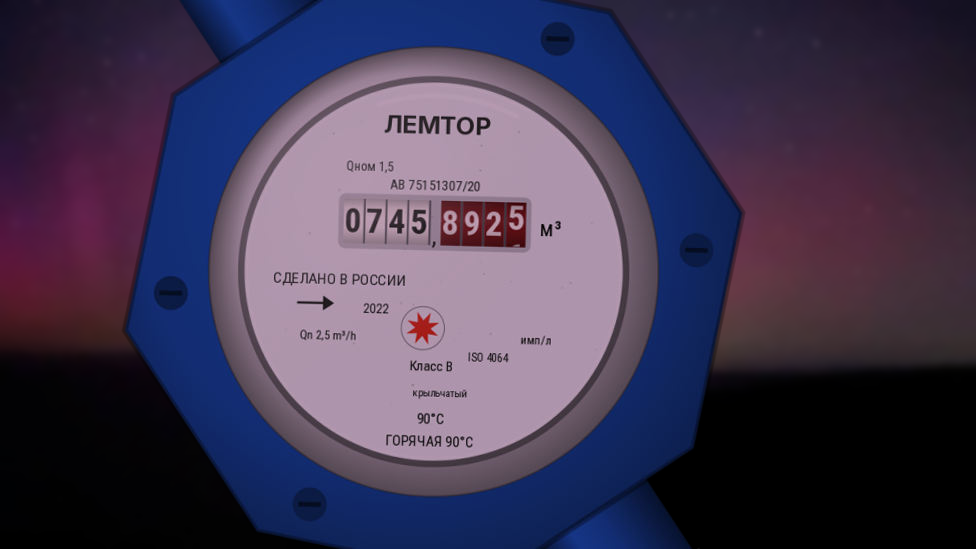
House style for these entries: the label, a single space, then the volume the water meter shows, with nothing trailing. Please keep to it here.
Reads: 745.8925 m³
